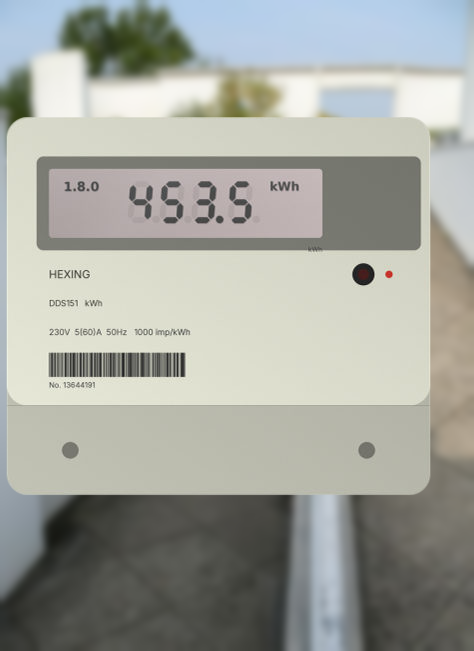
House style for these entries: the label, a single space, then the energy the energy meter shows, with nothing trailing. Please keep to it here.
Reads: 453.5 kWh
